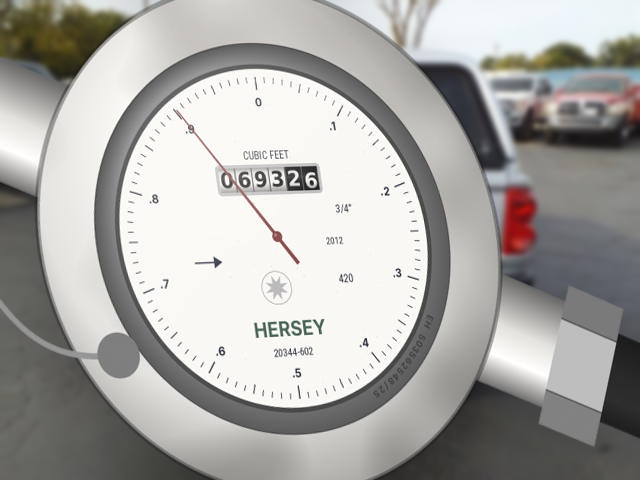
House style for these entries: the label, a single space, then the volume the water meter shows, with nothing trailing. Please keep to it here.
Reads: 69325.90 ft³
